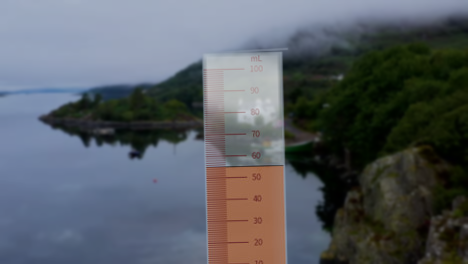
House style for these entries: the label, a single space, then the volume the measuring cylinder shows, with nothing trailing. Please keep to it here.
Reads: 55 mL
